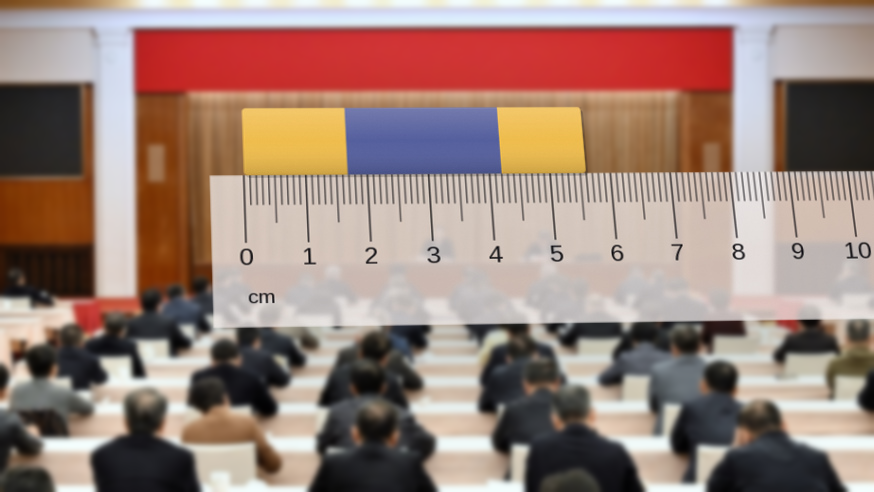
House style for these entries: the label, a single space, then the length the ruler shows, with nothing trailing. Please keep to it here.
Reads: 5.6 cm
